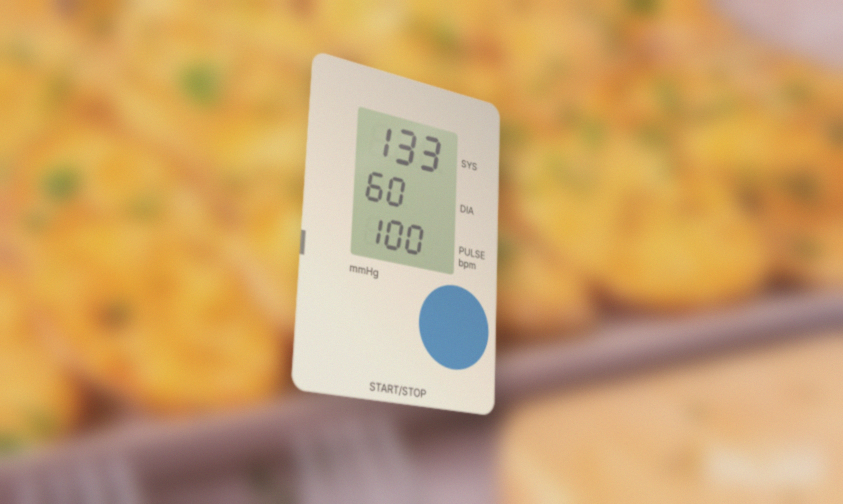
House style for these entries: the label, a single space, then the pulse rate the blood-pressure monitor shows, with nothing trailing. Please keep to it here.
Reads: 100 bpm
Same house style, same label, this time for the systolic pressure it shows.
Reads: 133 mmHg
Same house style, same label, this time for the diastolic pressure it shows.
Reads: 60 mmHg
